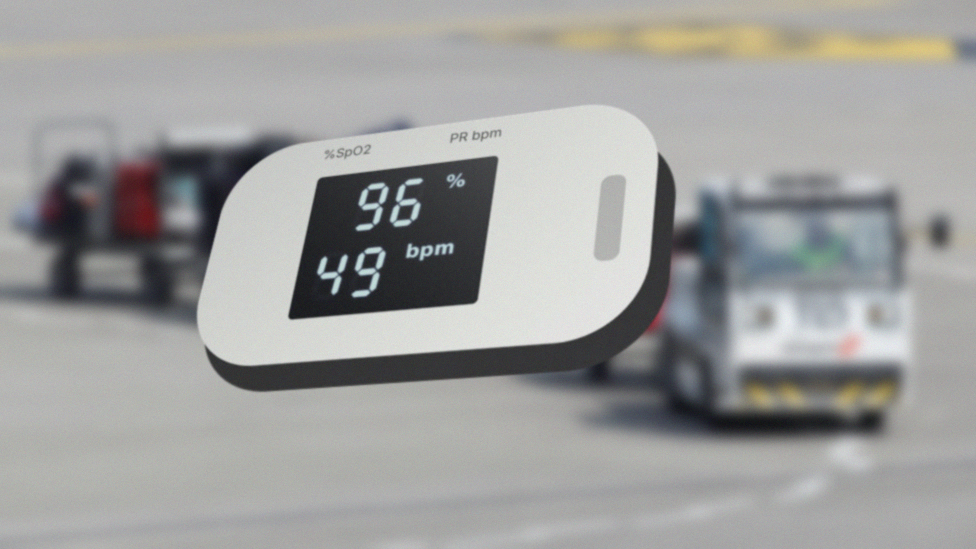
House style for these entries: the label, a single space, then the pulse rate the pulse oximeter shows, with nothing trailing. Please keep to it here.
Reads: 49 bpm
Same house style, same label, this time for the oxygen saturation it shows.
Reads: 96 %
